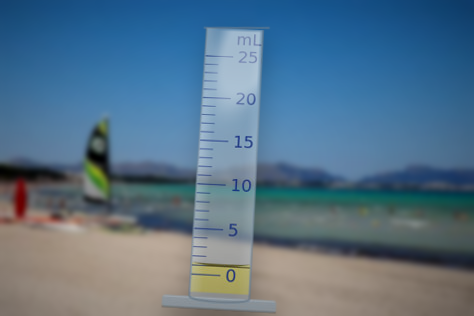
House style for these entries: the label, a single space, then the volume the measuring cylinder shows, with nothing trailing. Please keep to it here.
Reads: 1 mL
